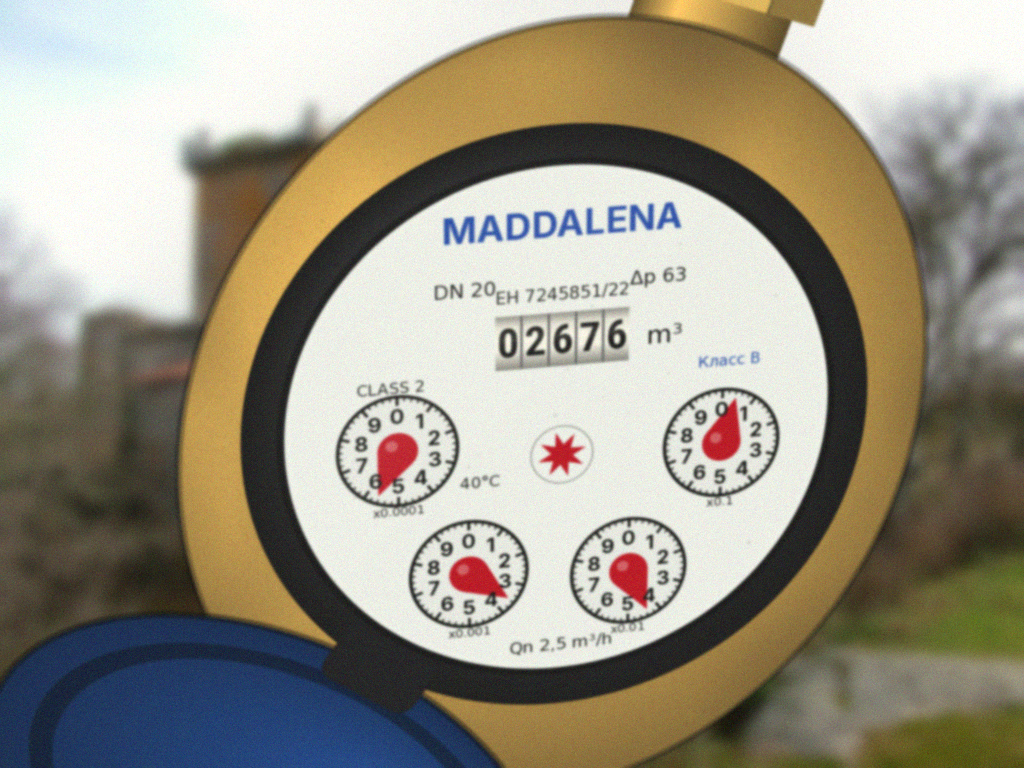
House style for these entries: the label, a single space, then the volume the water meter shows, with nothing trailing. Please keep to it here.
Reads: 2676.0435 m³
